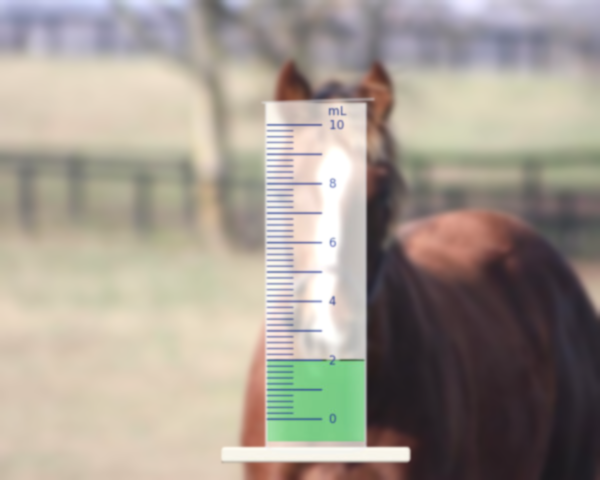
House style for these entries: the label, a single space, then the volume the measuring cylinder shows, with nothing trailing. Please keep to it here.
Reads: 2 mL
